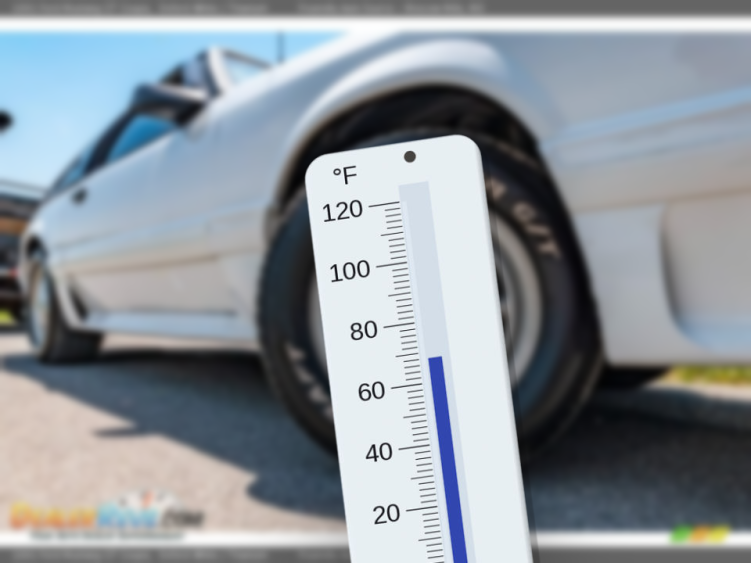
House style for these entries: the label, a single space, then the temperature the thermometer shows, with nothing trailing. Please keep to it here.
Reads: 68 °F
